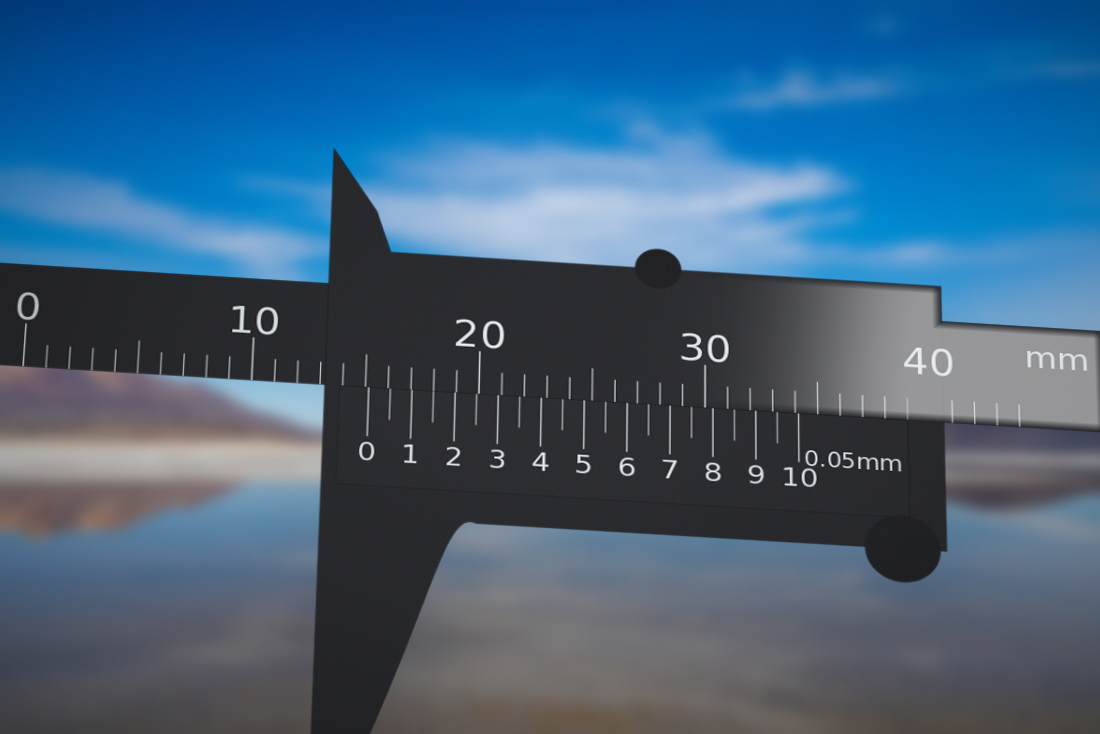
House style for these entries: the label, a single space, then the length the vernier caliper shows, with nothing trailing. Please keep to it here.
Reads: 15.15 mm
